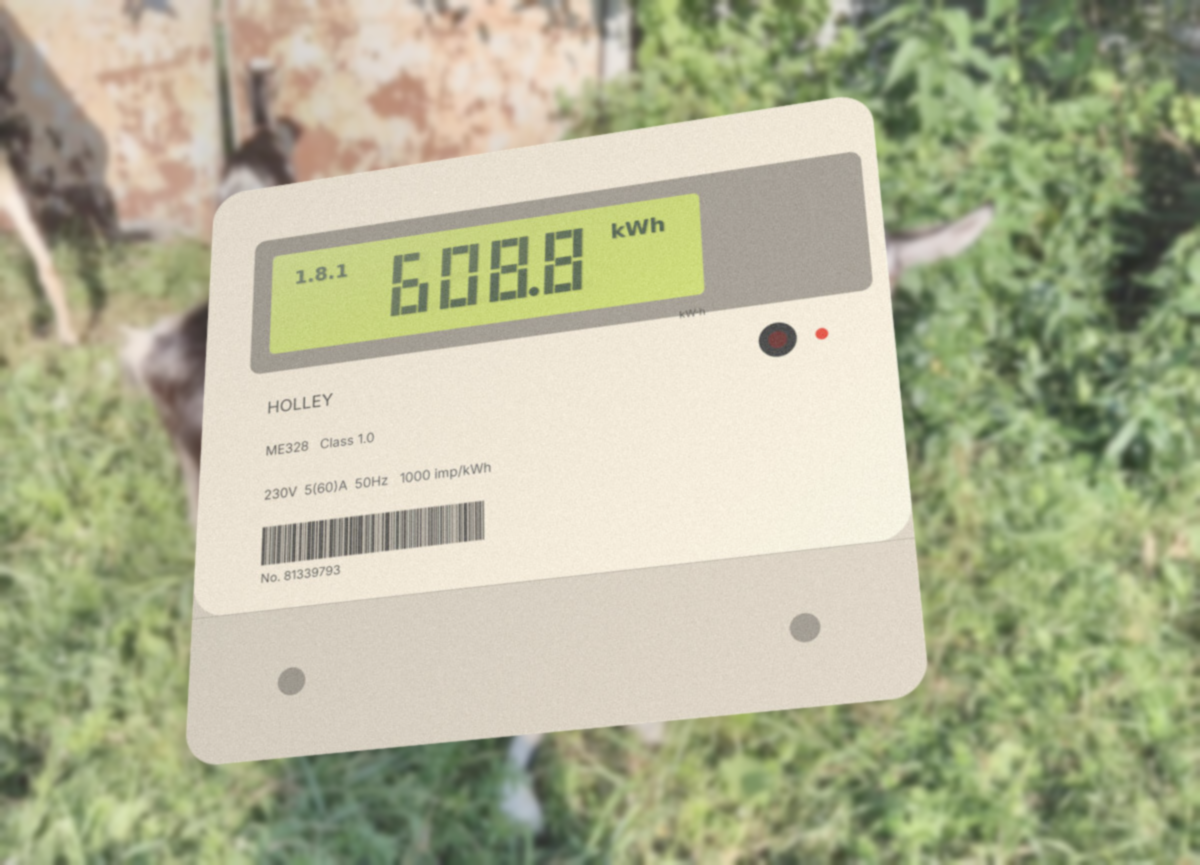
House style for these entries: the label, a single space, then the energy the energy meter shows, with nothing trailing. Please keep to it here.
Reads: 608.8 kWh
